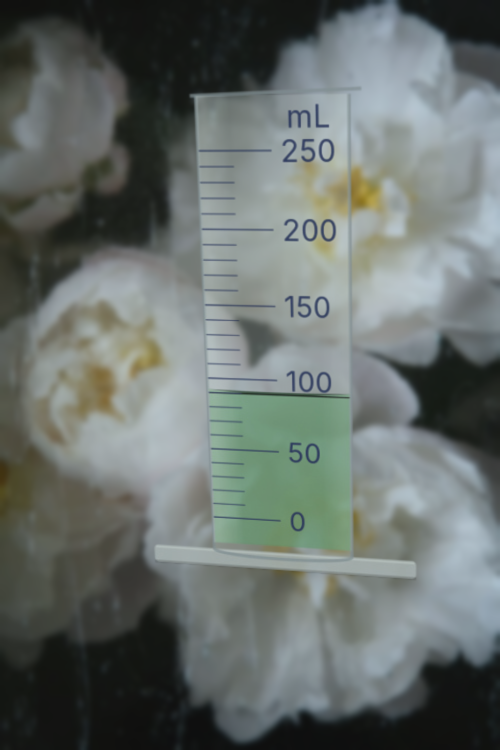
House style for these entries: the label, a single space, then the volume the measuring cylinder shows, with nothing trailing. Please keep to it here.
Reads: 90 mL
